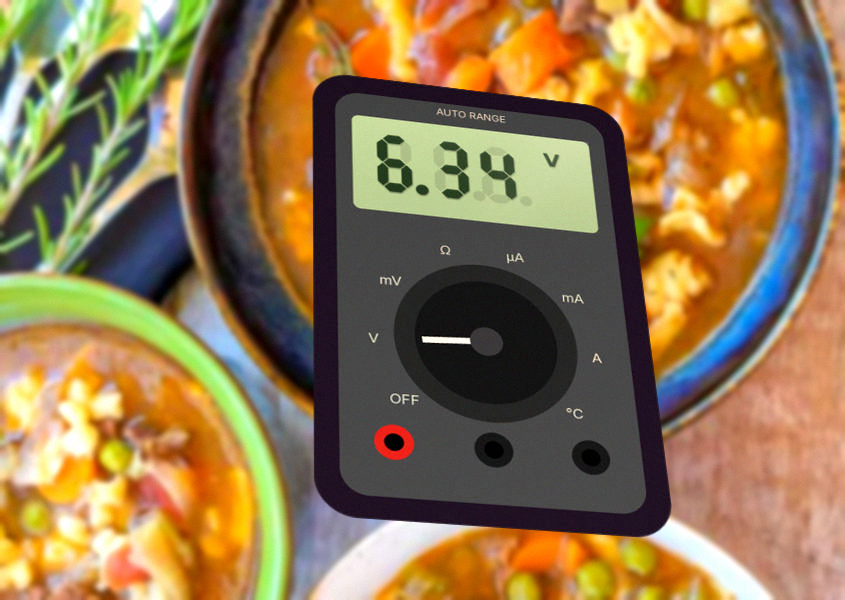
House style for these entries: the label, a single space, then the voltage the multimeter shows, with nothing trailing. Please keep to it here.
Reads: 6.34 V
